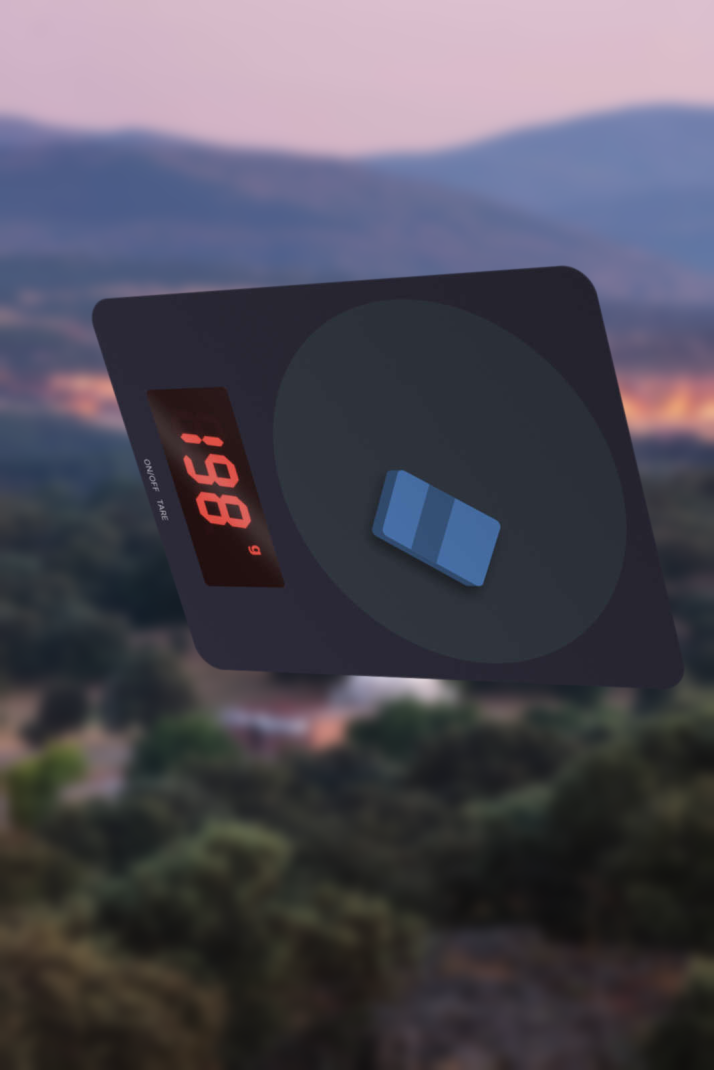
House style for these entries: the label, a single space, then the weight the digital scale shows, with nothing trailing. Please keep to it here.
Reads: 198 g
